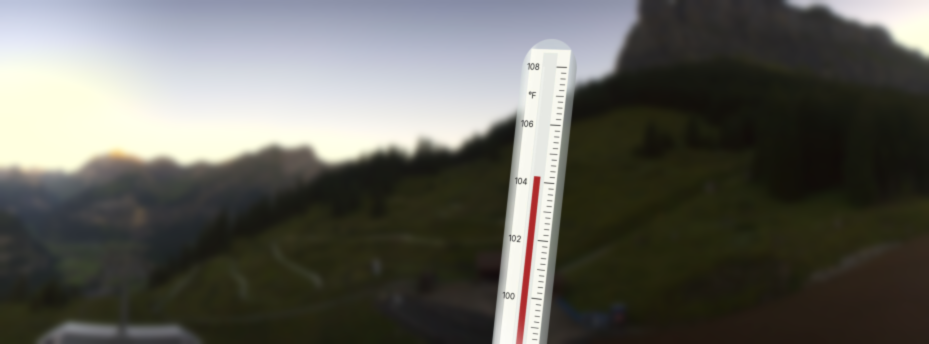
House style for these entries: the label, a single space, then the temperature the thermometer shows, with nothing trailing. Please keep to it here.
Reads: 104.2 °F
